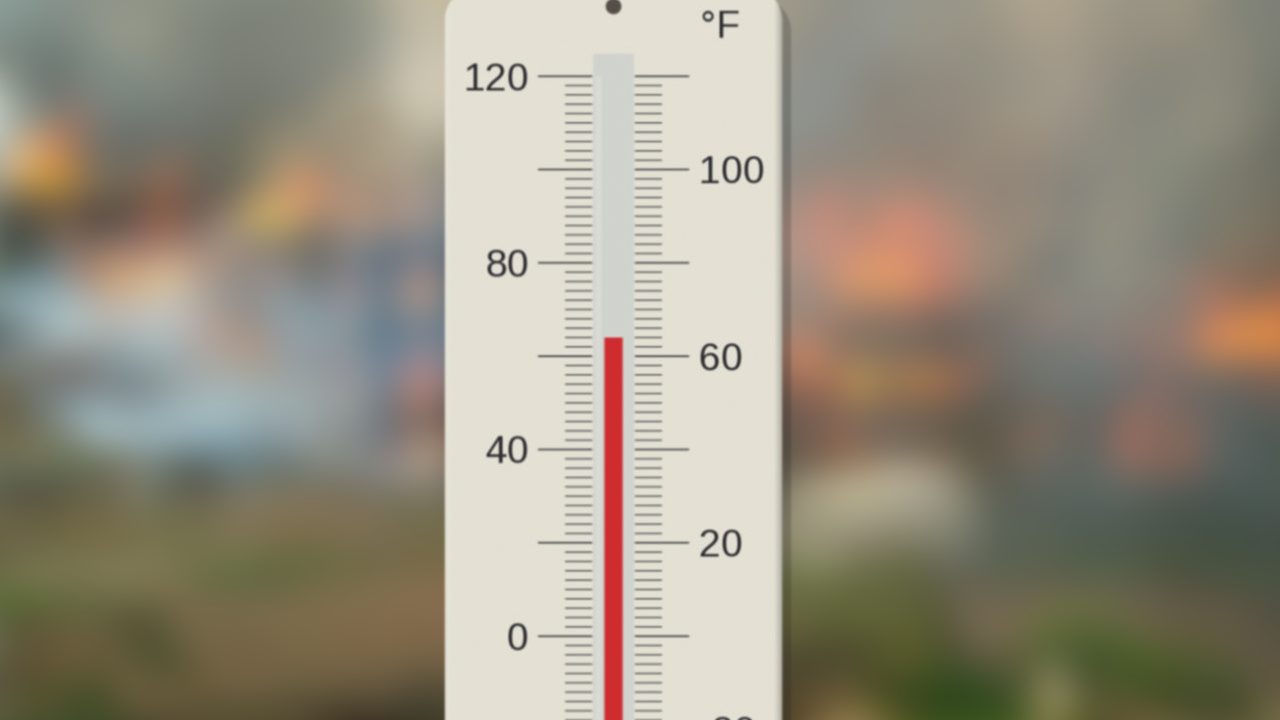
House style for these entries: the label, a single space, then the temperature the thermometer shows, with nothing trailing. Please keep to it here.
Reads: 64 °F
